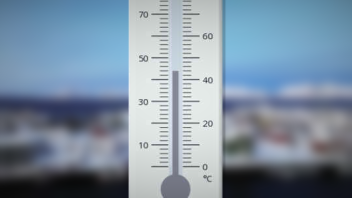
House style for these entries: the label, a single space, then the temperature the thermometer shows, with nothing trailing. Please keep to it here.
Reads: 44 °C
